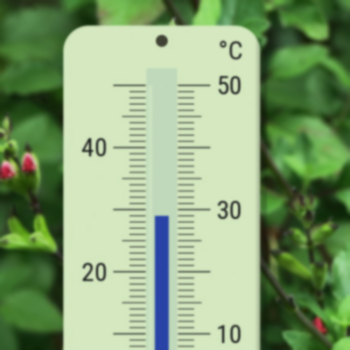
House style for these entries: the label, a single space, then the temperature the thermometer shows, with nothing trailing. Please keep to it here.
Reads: 29 °C
